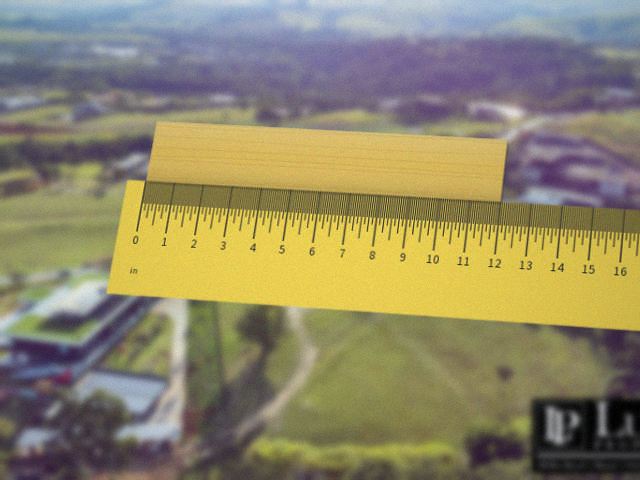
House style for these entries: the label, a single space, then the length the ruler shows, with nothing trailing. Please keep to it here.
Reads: 12 in
